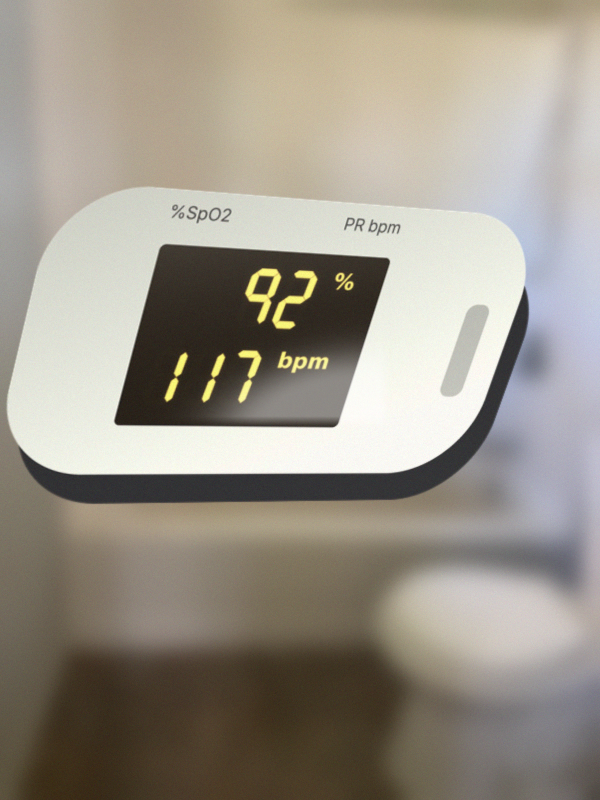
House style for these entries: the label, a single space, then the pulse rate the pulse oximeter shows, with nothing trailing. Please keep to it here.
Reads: 117 bpm
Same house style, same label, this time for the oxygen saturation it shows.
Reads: 92 %
